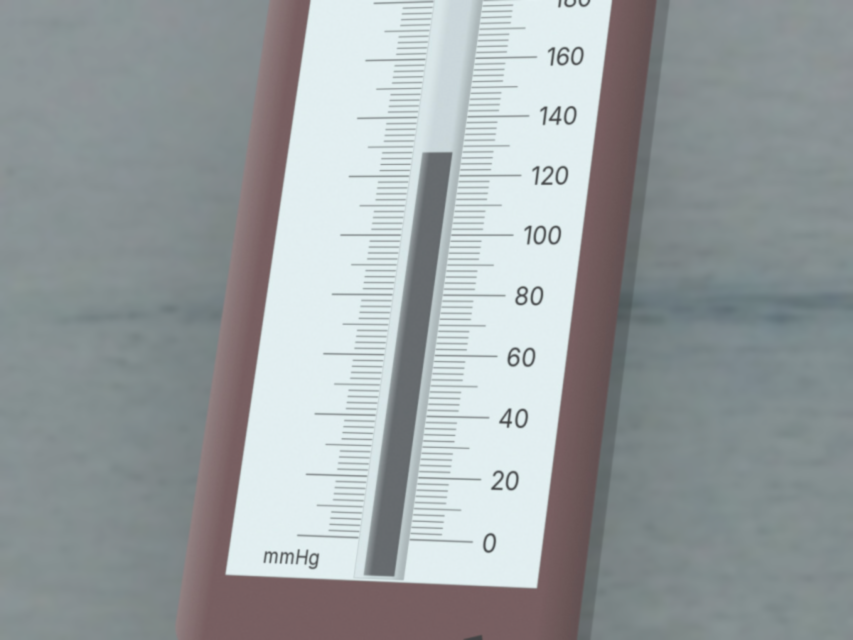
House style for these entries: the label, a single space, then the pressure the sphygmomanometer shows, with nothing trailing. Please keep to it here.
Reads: 128 mmHg
